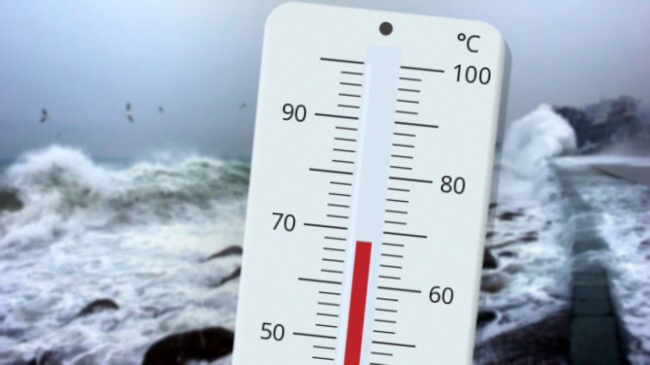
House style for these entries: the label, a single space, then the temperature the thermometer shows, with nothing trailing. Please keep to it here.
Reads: 68 °C
